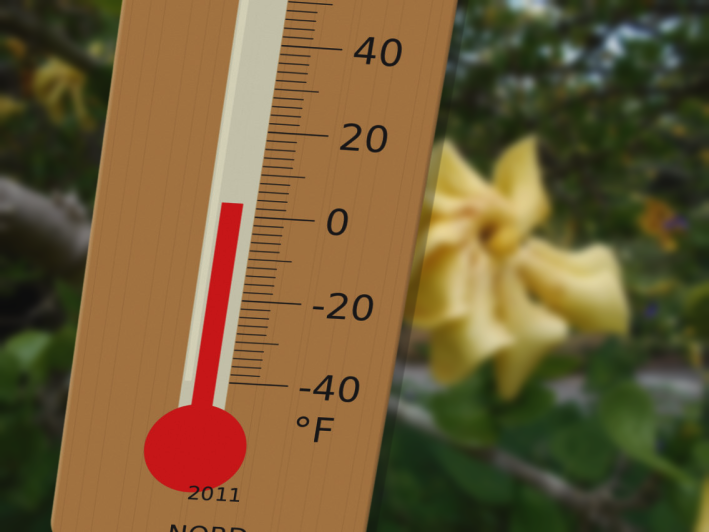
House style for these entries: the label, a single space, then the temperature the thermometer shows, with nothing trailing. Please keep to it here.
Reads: 3 °F
